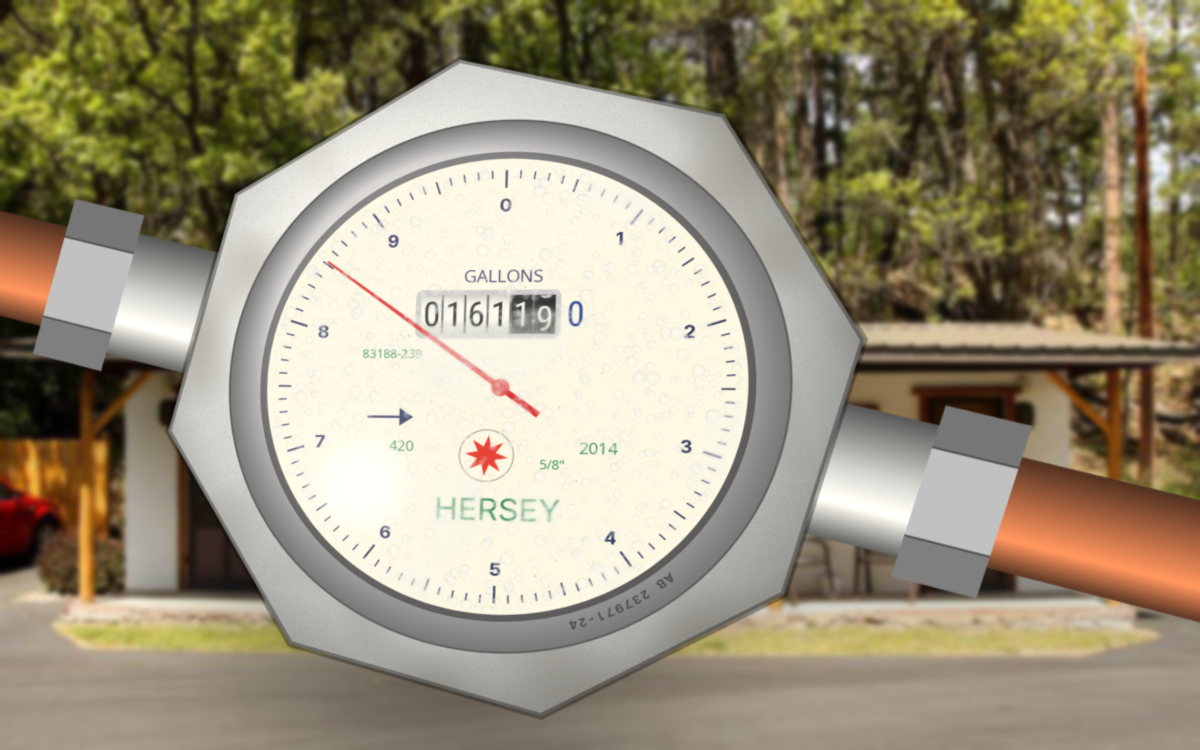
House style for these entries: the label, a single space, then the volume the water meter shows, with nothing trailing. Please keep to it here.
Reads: 161188.5 gal
